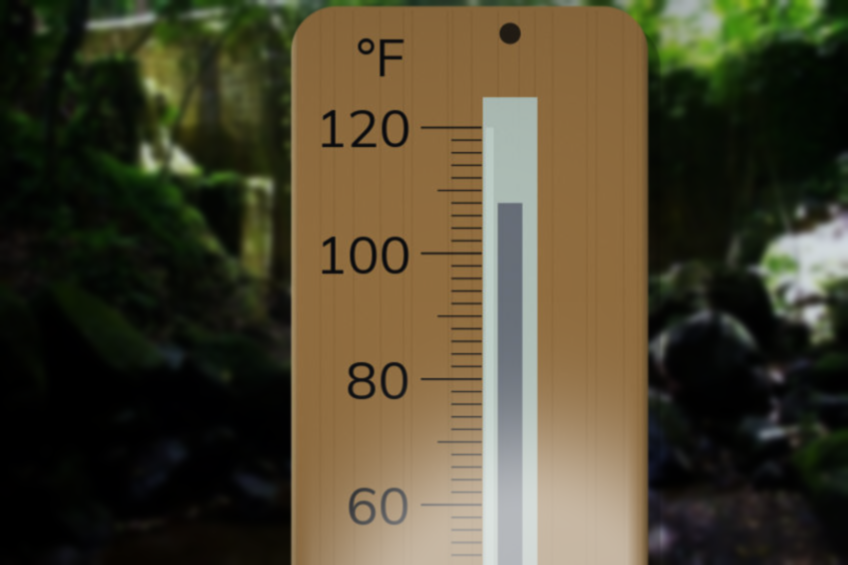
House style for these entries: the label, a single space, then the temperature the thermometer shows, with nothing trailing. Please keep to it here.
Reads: 108 °F
